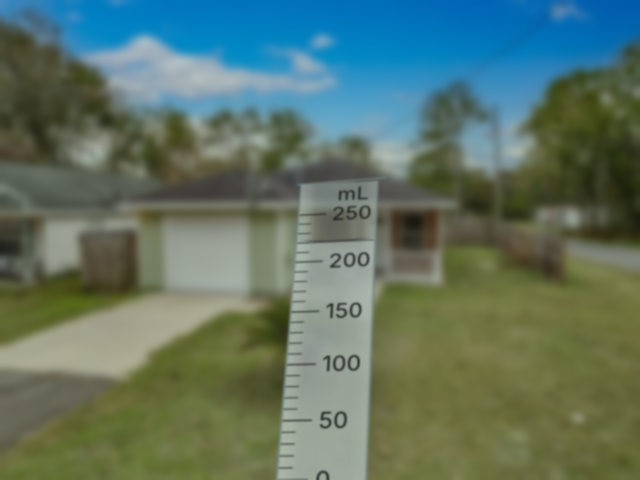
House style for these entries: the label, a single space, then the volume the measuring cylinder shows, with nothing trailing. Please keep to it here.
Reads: 220 mL
